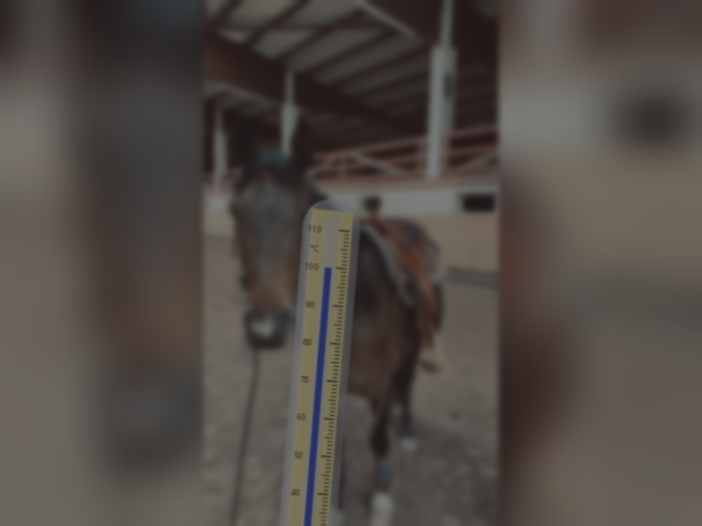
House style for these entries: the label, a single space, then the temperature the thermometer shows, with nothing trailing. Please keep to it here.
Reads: 100 °C
